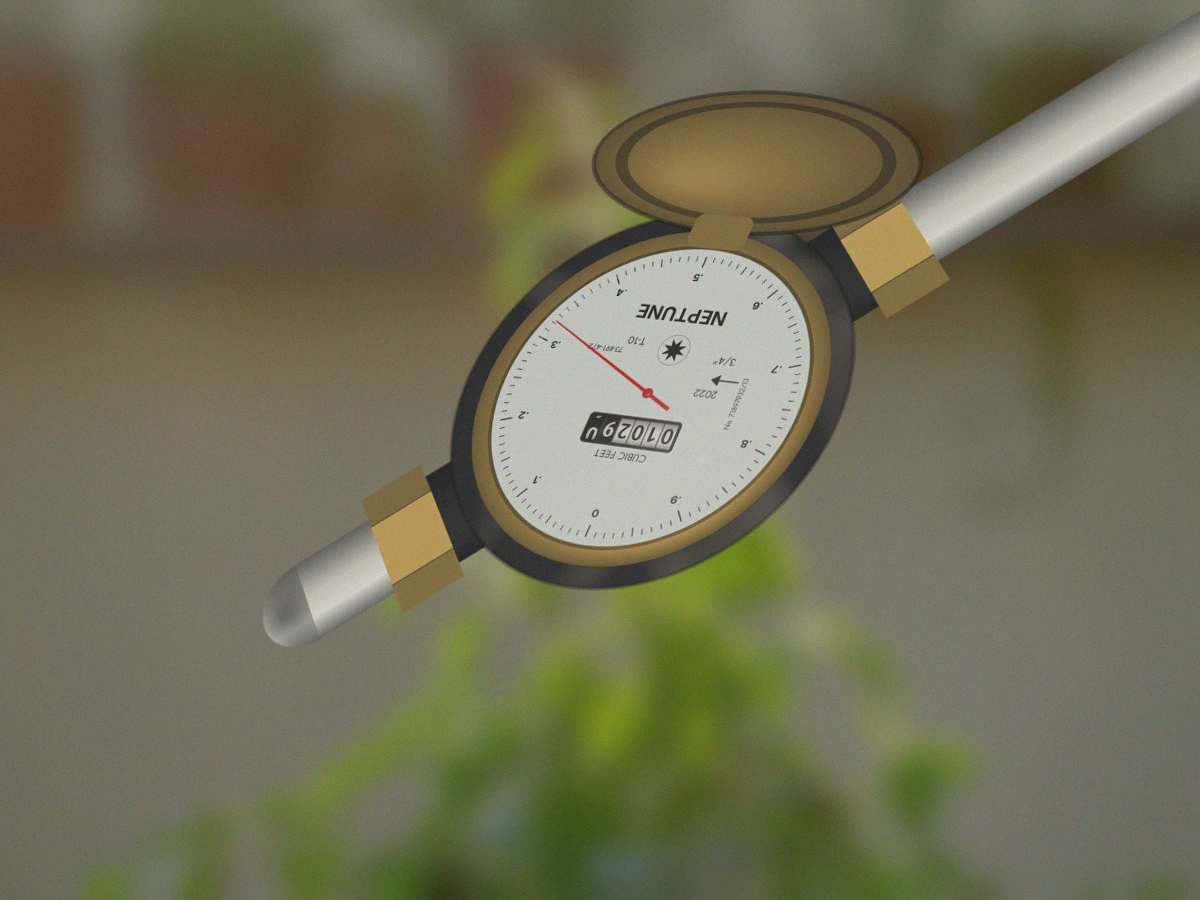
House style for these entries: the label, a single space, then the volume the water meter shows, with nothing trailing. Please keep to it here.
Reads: 10290.32 ft³
